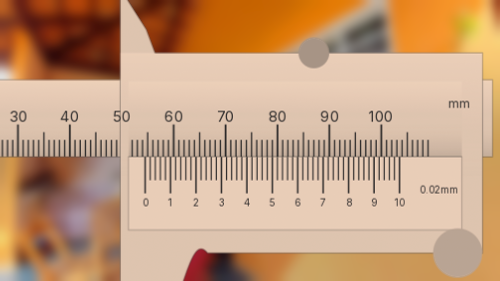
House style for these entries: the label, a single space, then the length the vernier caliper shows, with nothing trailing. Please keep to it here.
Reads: 54.5 mm
